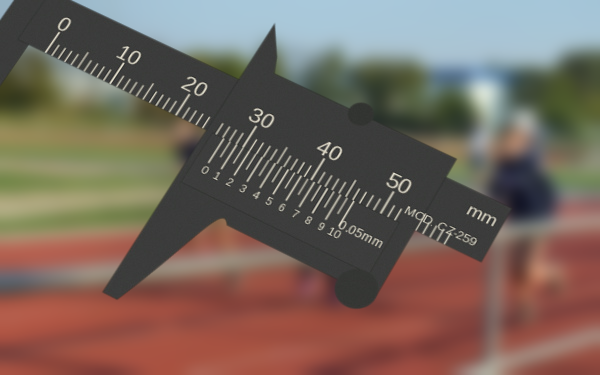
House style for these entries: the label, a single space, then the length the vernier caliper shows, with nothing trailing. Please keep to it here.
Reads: 27.2 mm
